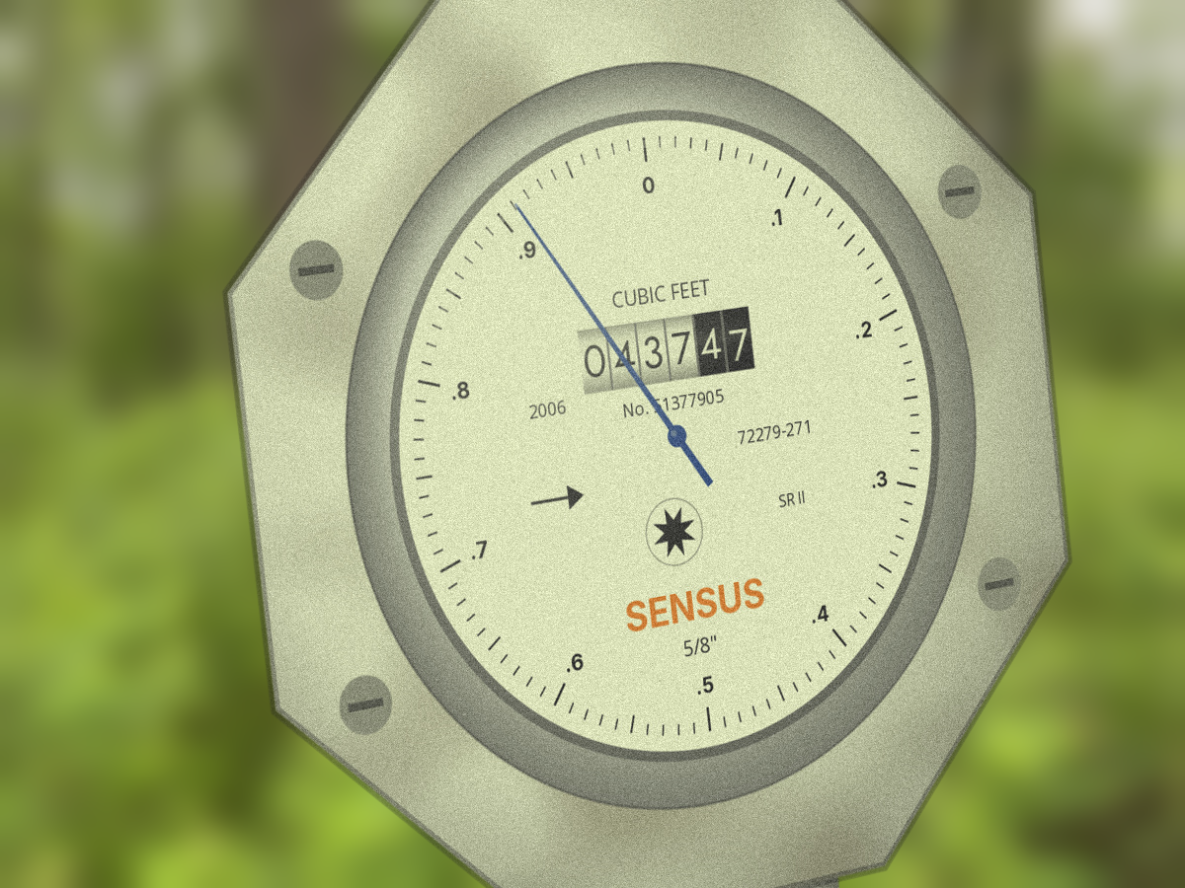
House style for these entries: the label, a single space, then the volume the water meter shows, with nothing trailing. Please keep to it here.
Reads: 43746.91 ft³
